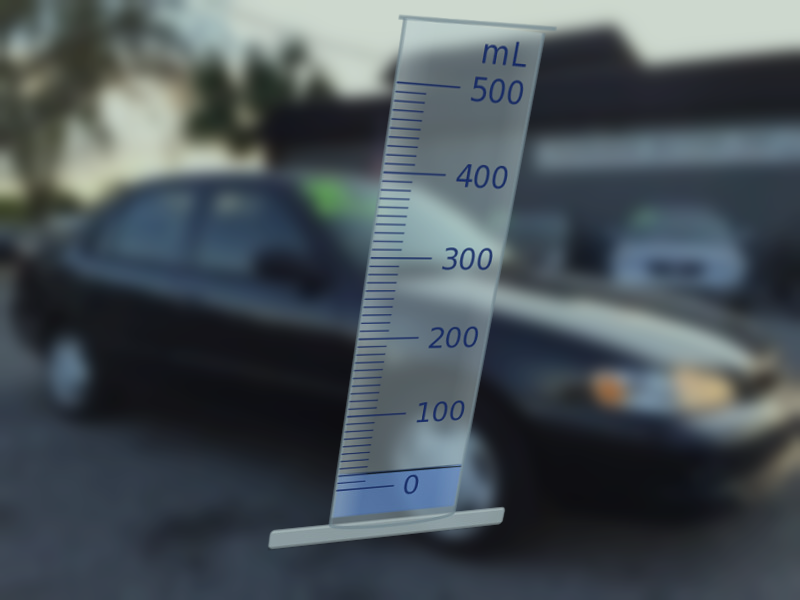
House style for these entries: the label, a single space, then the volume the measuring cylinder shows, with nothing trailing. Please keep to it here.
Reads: 20 mL
